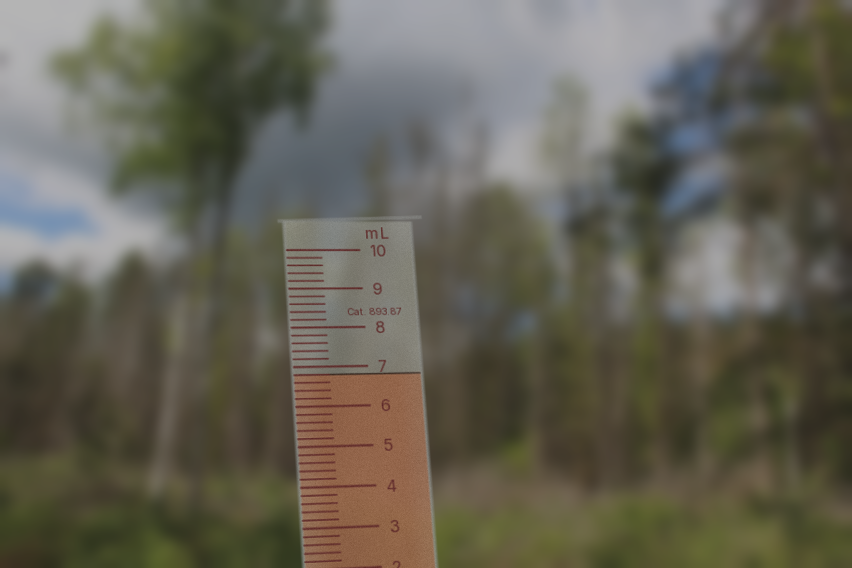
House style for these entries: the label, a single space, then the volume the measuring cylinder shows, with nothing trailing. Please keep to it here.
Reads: 6.8 mL
